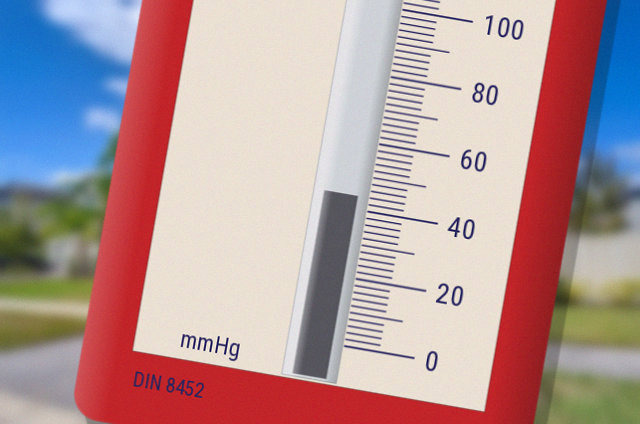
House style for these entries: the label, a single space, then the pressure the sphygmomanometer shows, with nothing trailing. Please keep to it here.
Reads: 44 mmHg
